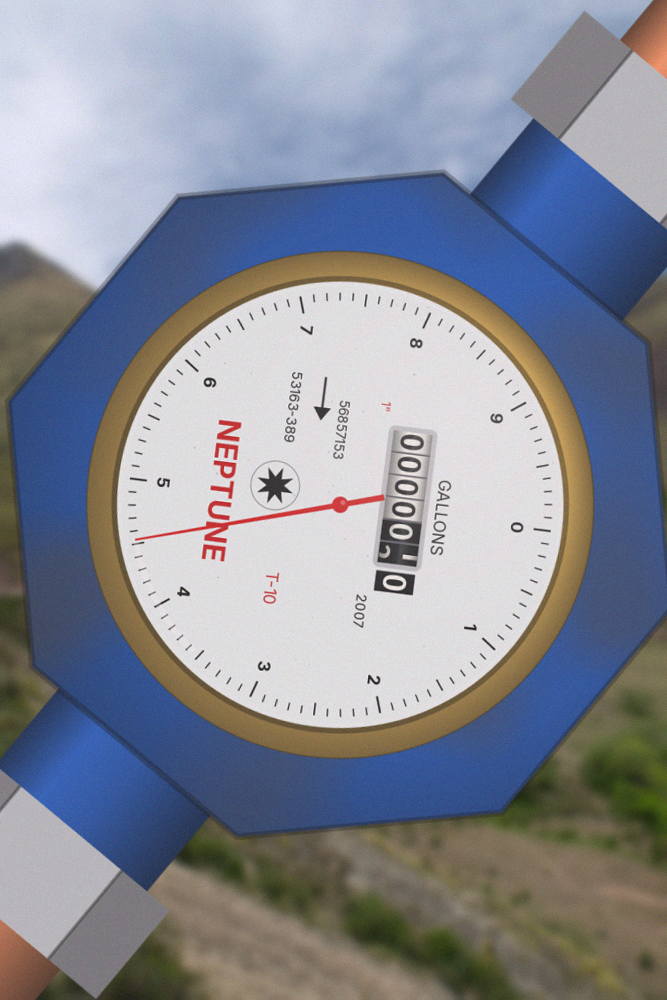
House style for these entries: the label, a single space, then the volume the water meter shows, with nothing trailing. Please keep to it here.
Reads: 14.5 gal
